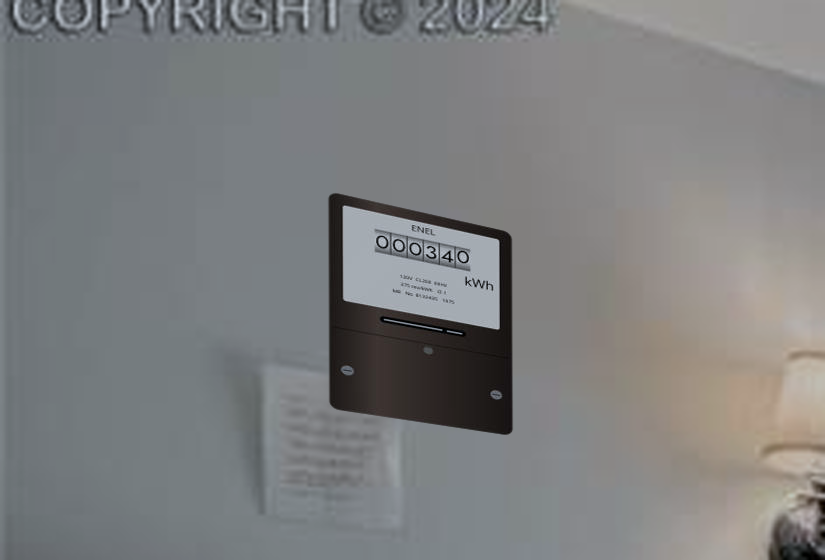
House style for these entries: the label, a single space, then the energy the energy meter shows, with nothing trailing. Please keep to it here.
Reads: 340 kWh
